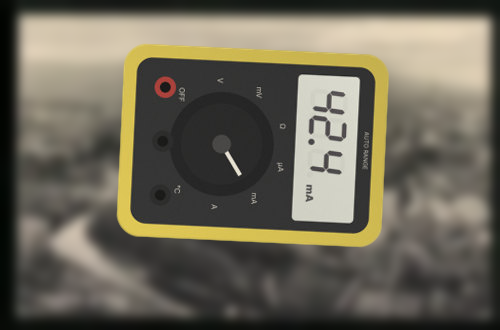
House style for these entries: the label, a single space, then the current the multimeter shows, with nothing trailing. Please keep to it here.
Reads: 42.4 mA
